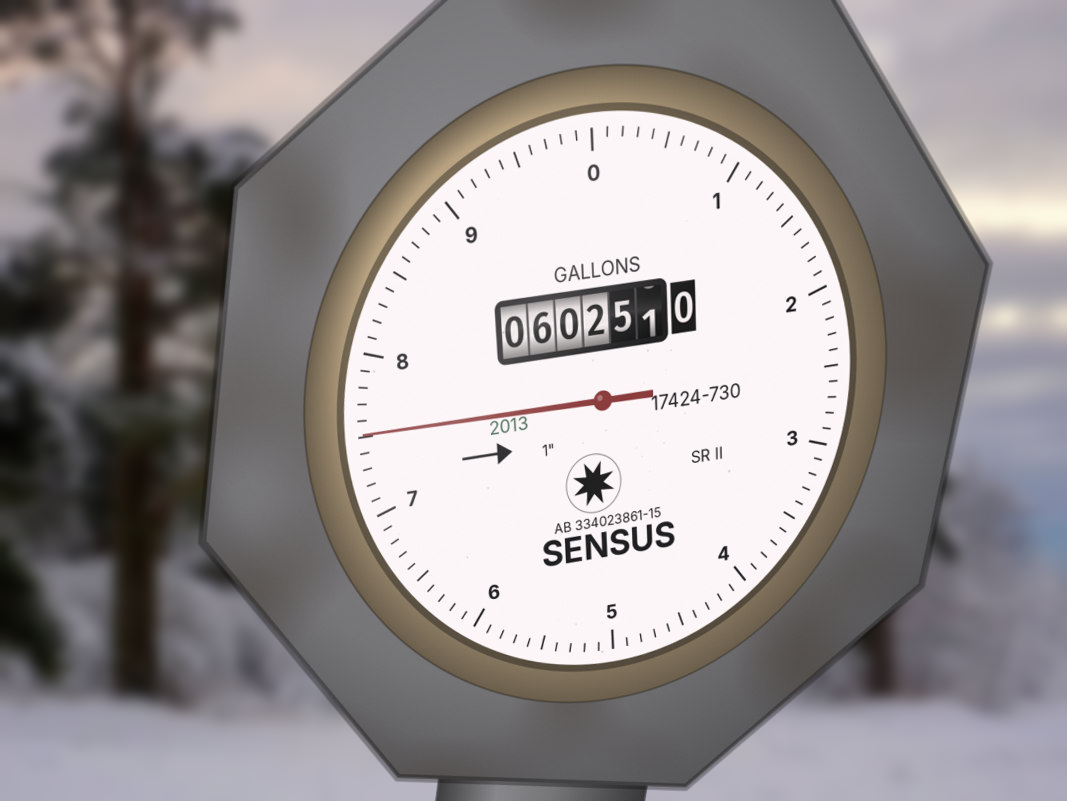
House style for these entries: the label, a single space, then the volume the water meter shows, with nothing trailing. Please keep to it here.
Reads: 602507.5 gal
